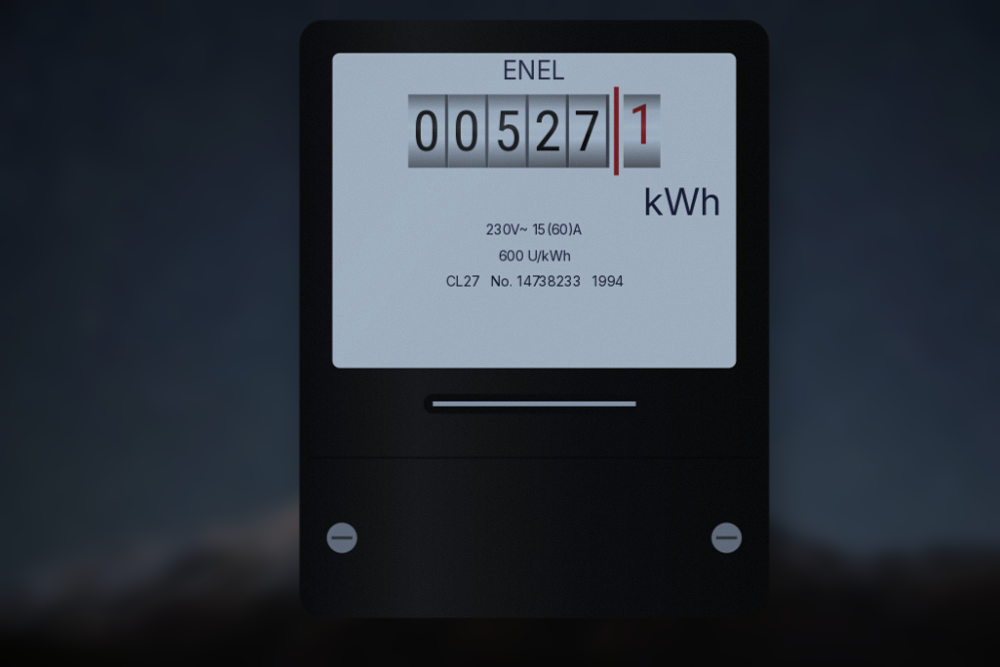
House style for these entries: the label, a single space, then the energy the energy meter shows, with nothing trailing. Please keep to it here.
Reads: 527.1 kWh
